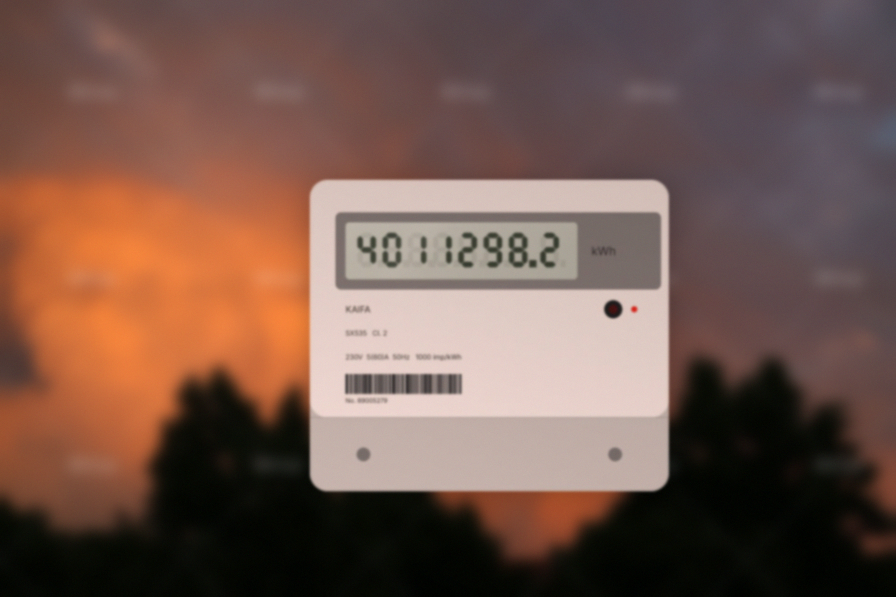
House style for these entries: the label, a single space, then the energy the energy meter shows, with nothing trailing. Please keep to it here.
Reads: 4011298.2 kWh
